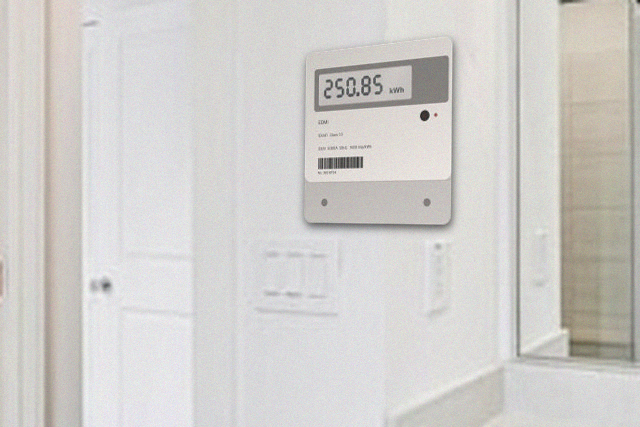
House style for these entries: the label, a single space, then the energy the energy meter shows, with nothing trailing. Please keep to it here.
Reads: 250.85 kWh
